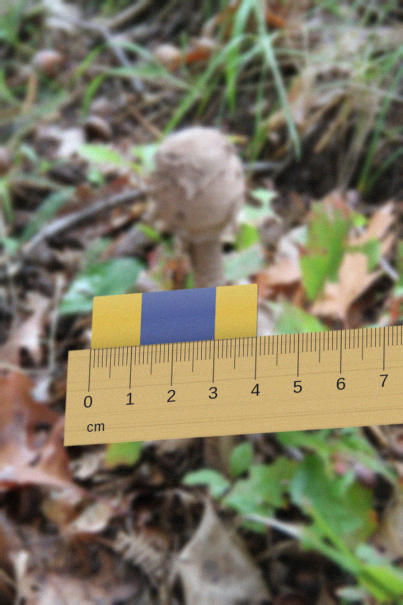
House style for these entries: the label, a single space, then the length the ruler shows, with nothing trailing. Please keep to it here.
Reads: 4 cm
